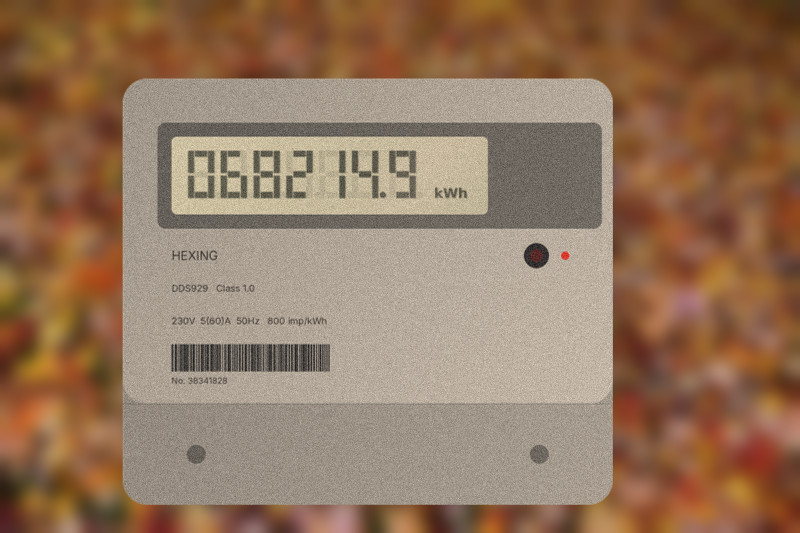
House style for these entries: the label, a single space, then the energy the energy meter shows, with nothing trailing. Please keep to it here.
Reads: 68214.9 kWh
